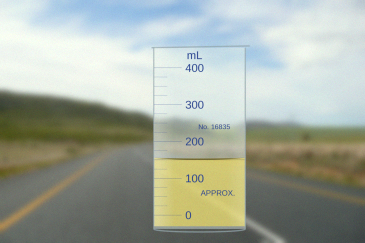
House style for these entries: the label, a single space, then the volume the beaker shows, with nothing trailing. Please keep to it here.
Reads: 150 mL
